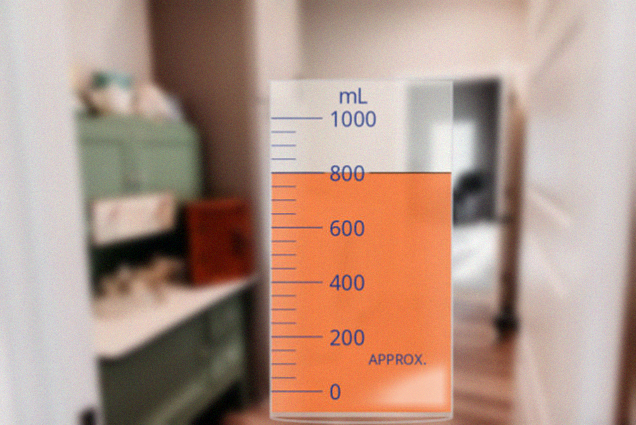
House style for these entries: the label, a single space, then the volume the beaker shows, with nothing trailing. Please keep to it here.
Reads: 800 mL
